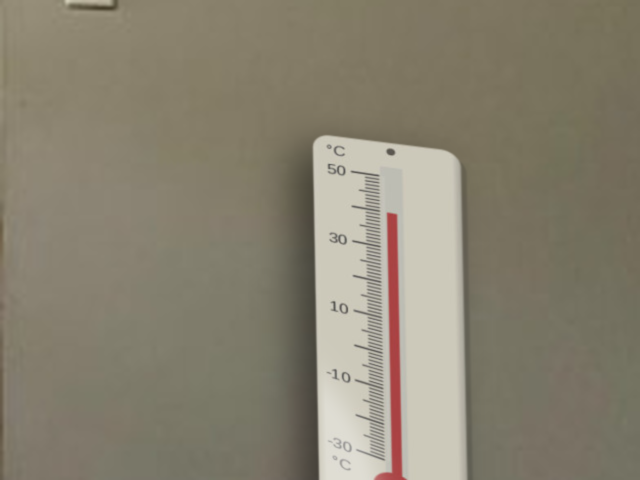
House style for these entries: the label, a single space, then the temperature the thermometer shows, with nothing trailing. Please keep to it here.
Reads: 40 °C
